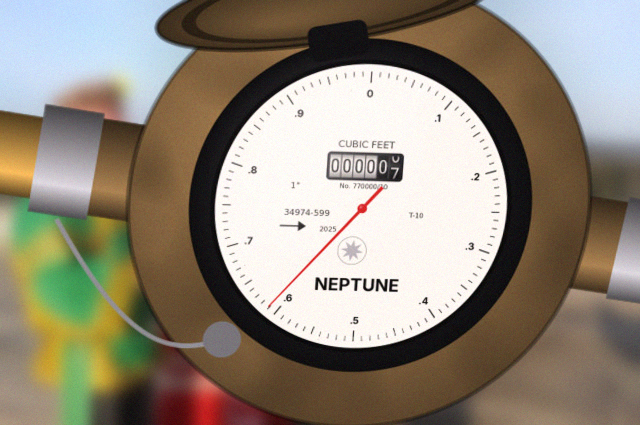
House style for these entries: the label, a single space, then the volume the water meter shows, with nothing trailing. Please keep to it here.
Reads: 6.61 ft³
